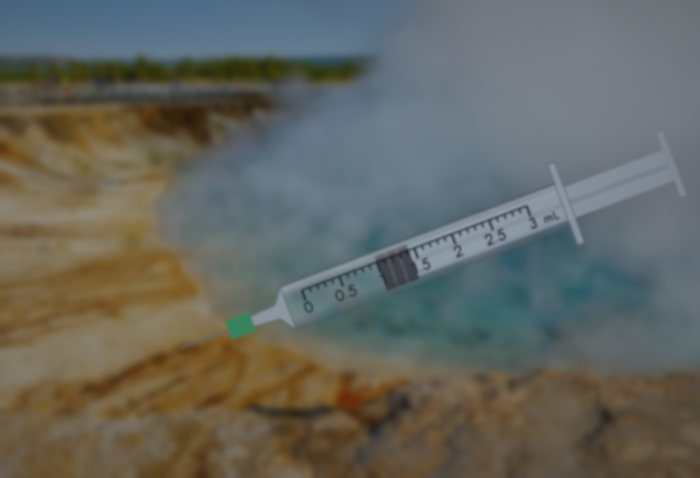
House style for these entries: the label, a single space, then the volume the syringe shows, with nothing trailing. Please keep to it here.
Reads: 1 mL
